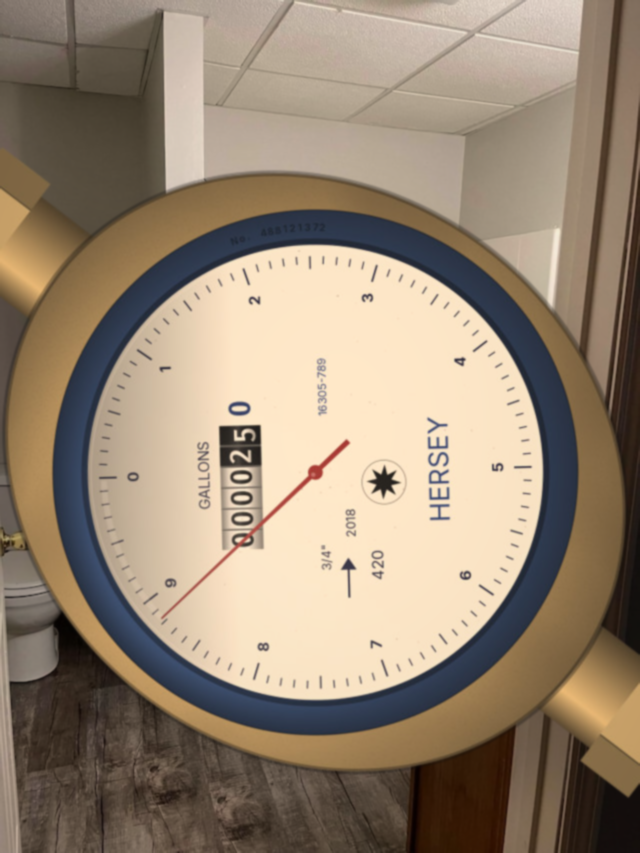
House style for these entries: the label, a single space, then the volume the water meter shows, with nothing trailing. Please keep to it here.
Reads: 248.8 gal
